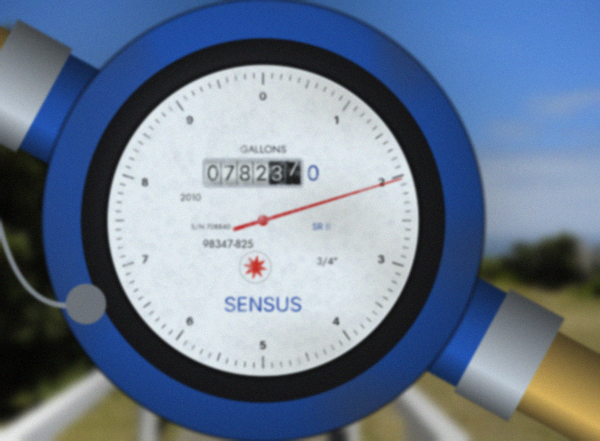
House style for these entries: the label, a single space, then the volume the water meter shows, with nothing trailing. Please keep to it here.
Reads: 782372.0 gal
